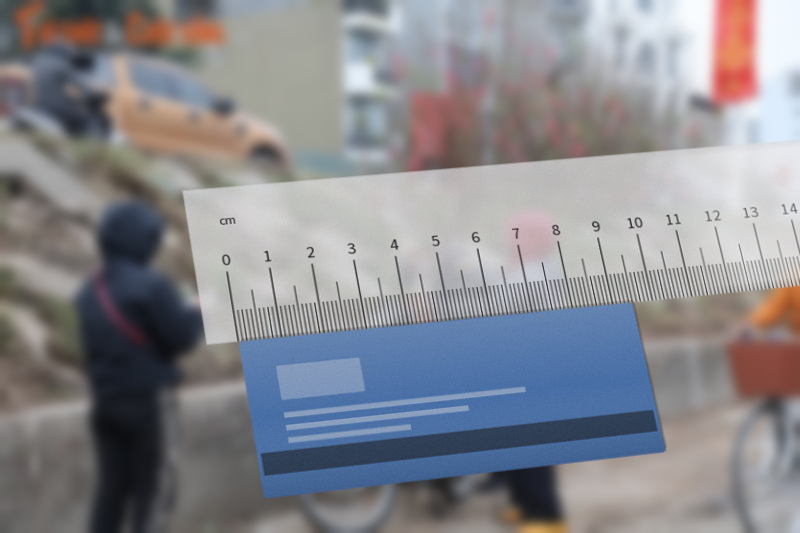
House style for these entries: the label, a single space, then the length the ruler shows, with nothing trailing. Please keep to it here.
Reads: 9.5 cm
